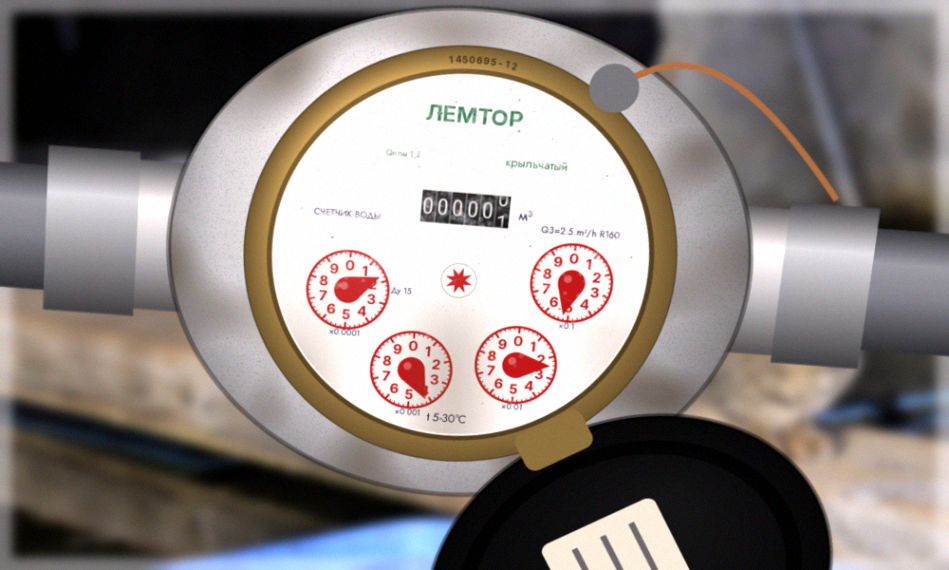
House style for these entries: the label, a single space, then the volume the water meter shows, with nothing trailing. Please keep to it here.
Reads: 0.5241 m³
